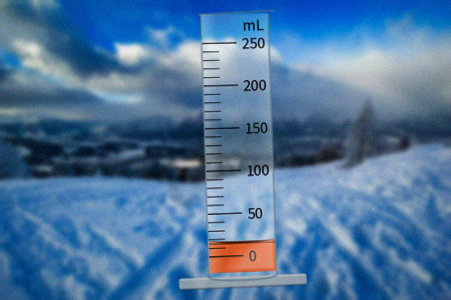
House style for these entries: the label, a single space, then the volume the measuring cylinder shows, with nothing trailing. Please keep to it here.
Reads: 15 mL
